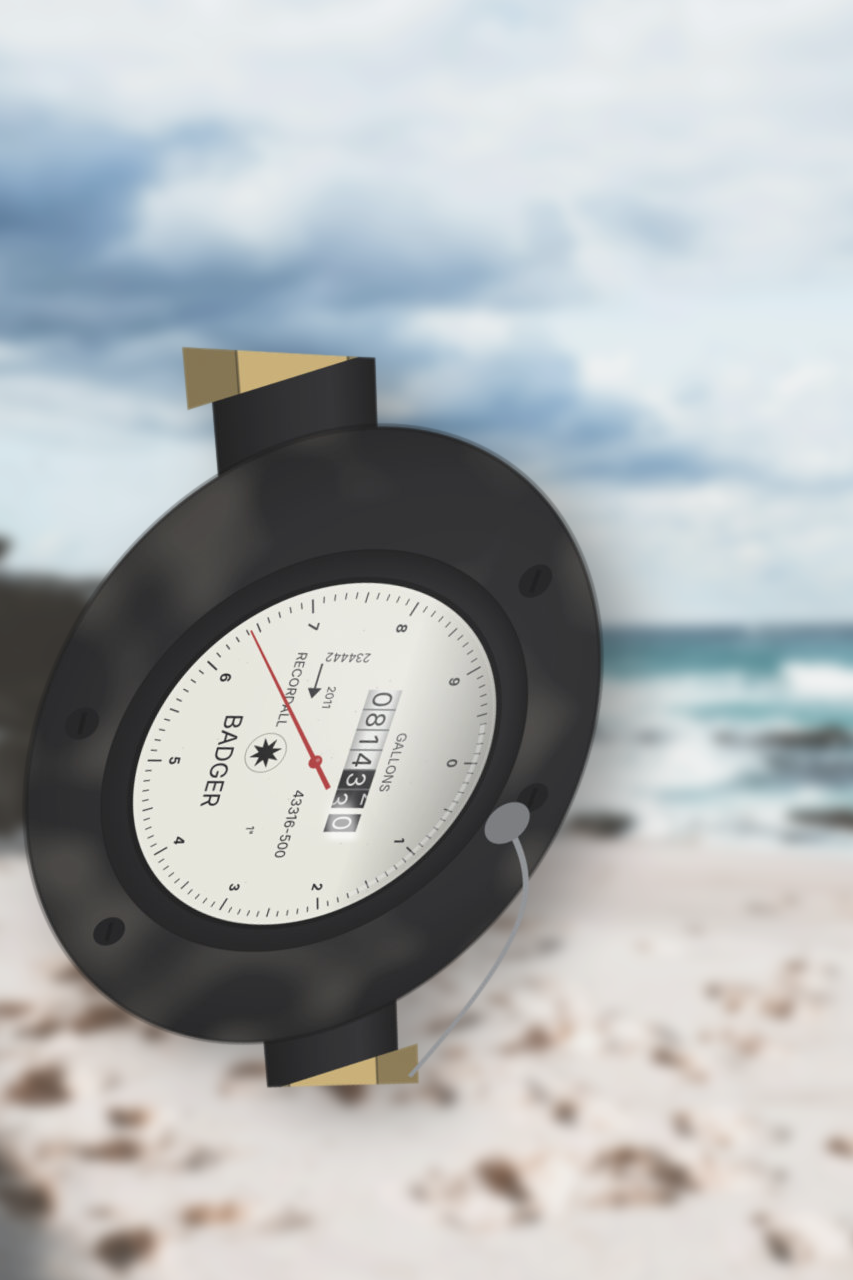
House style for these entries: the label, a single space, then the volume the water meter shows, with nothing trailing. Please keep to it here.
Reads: 814326.4 gal
